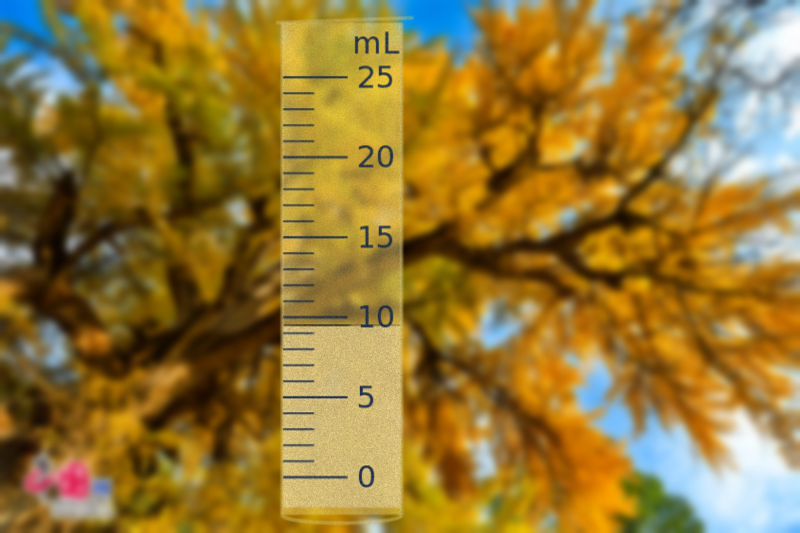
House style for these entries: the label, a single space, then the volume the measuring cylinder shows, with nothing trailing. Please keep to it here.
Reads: 9.5 mL
